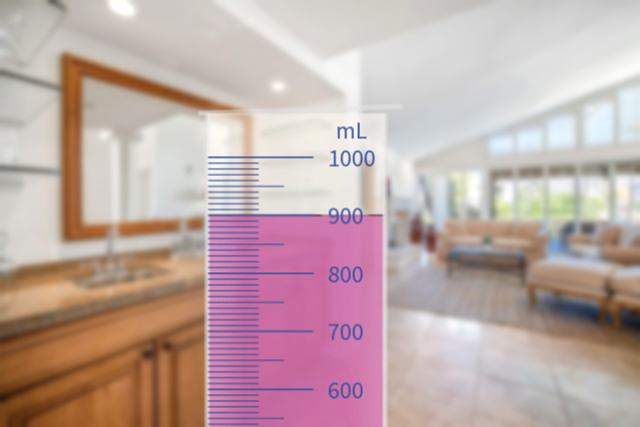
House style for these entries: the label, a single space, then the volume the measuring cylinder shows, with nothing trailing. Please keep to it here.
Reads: 900 mL
